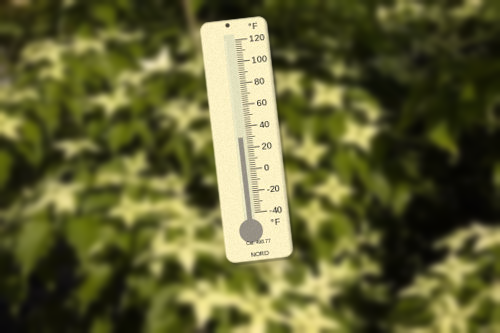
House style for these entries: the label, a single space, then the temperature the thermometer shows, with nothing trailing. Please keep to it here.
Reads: 30 °F
